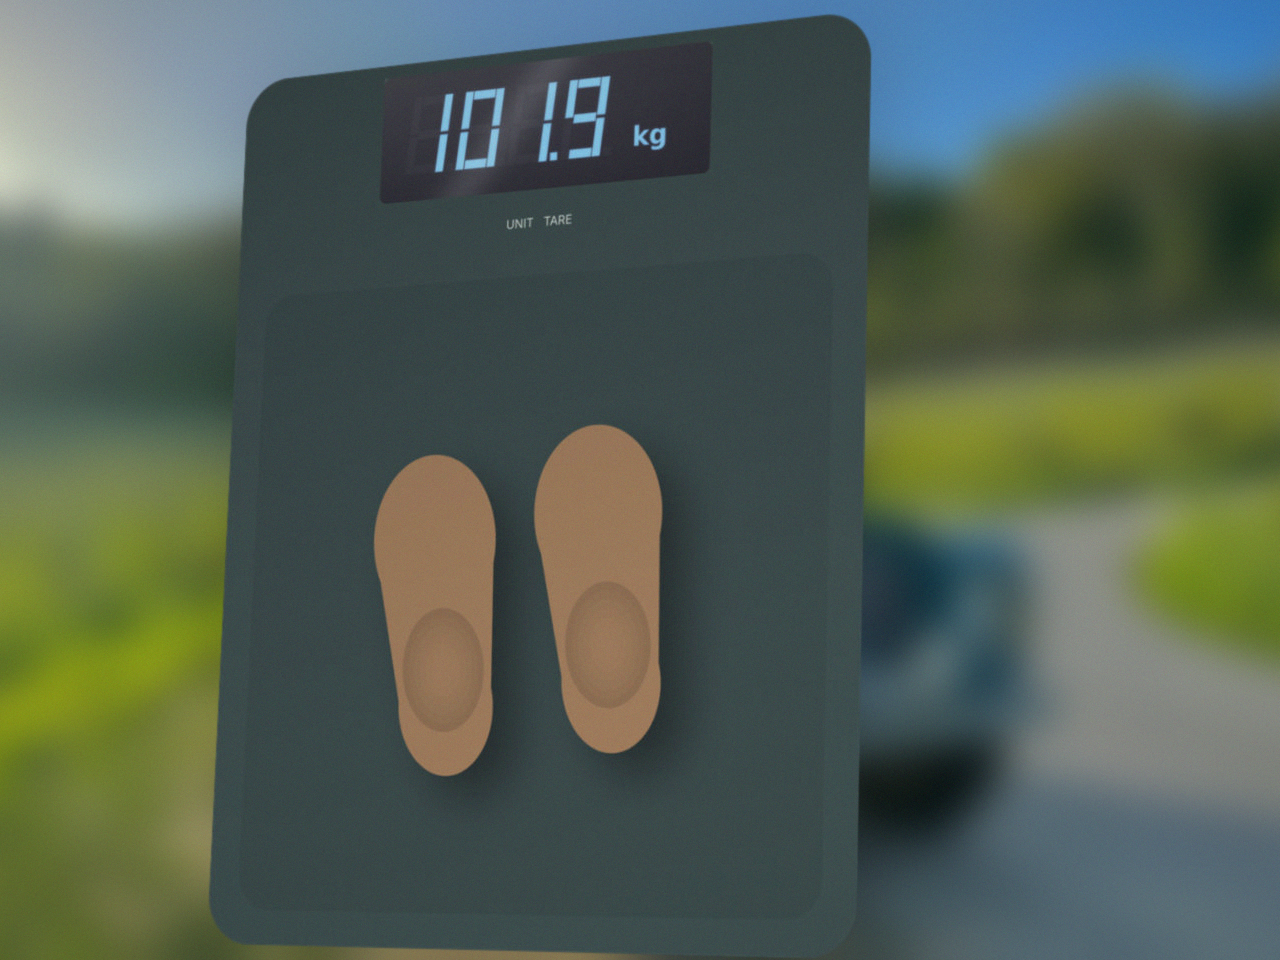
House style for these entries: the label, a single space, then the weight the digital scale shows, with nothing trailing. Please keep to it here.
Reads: 101.9 kg
